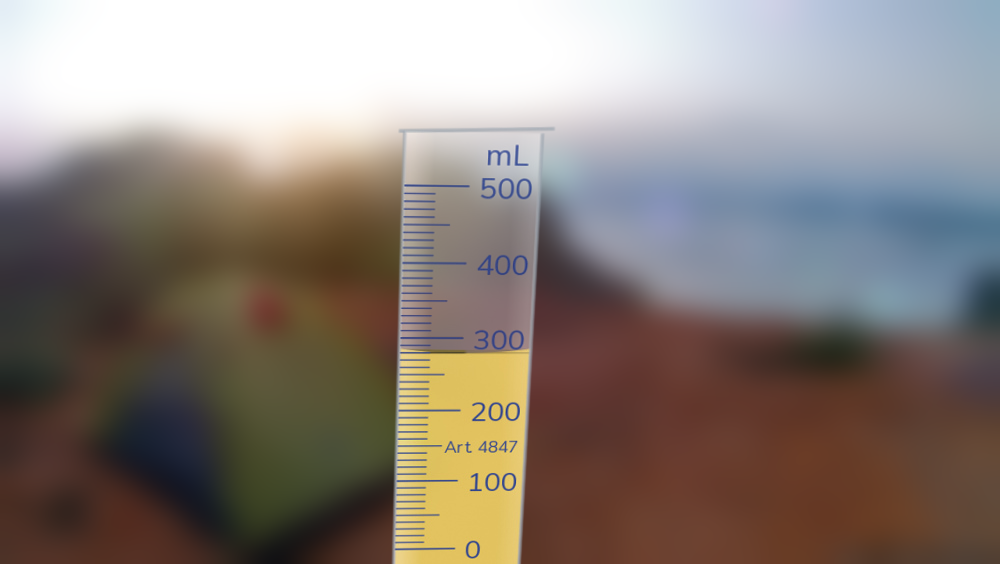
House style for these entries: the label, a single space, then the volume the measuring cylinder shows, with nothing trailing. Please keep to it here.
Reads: 280 mL
